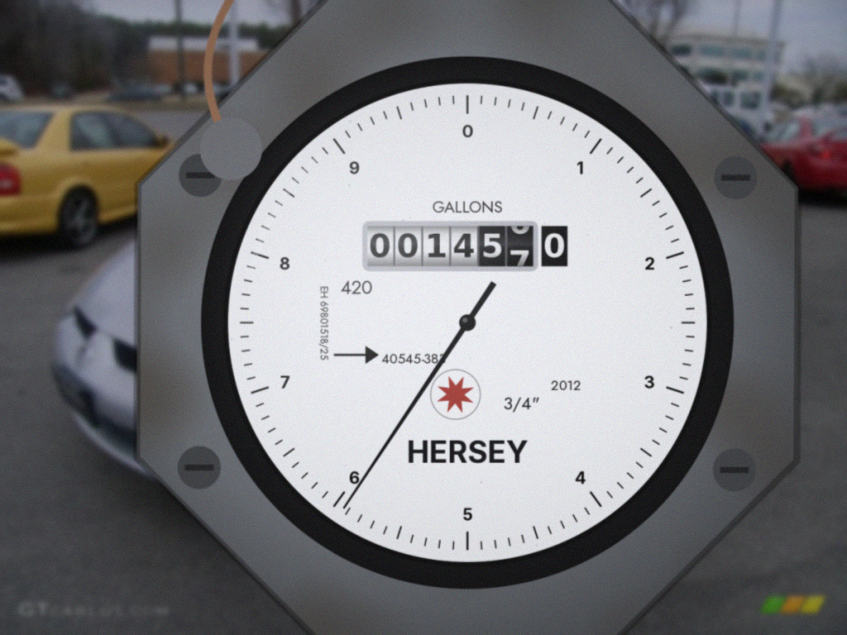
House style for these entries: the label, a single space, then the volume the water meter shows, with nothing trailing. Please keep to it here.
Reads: 14565.9 gal
